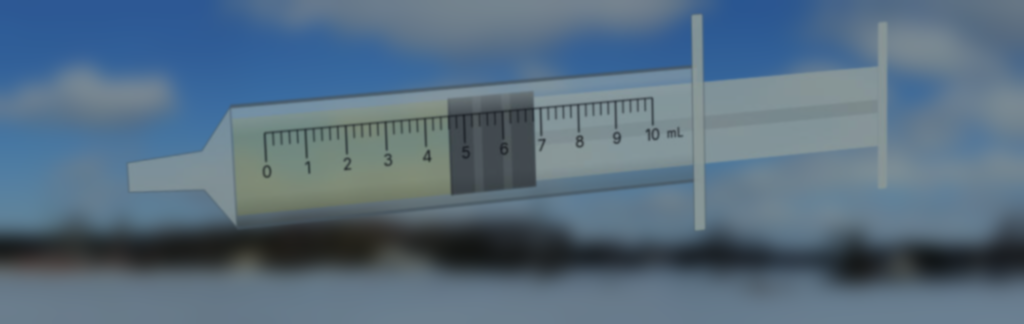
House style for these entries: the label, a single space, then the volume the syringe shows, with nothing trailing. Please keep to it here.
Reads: 4.6 mL
